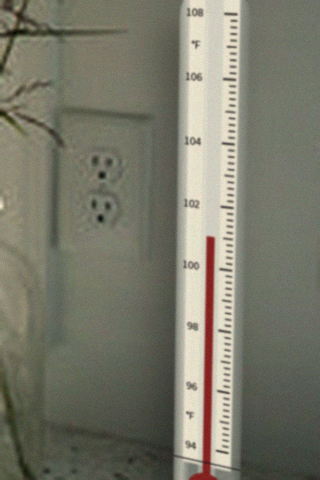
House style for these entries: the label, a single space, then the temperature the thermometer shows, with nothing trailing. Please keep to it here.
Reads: 101 °F
